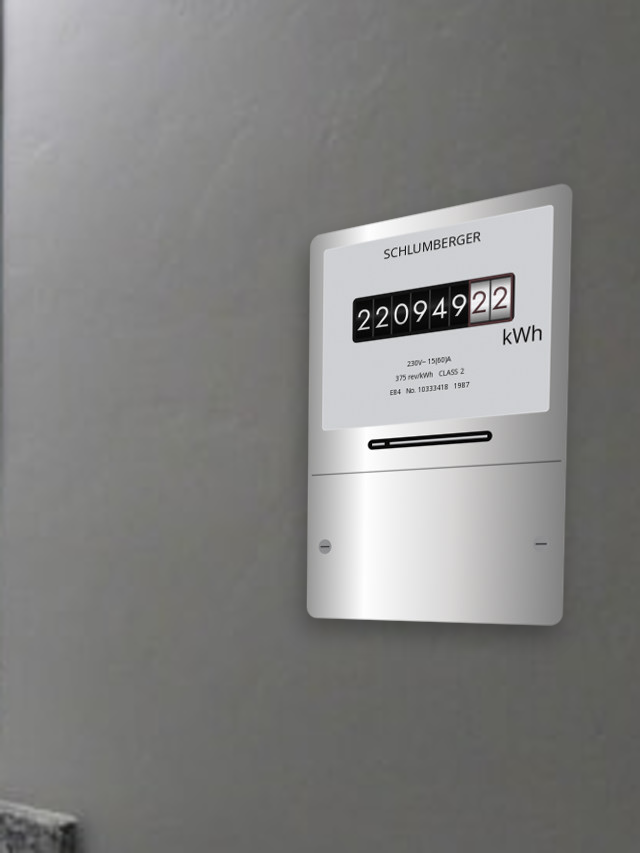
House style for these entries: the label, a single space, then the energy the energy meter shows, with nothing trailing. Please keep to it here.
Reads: 220949.22 kWh
